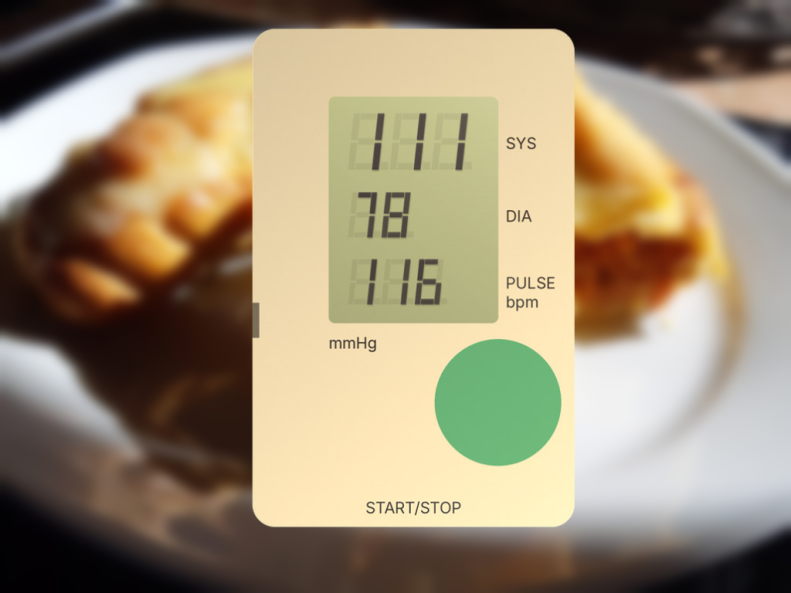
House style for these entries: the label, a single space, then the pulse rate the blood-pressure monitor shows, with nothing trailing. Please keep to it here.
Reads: 116 bpm
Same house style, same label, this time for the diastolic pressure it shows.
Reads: 78 mmHg
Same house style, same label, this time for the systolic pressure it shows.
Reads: 111 mmHg
